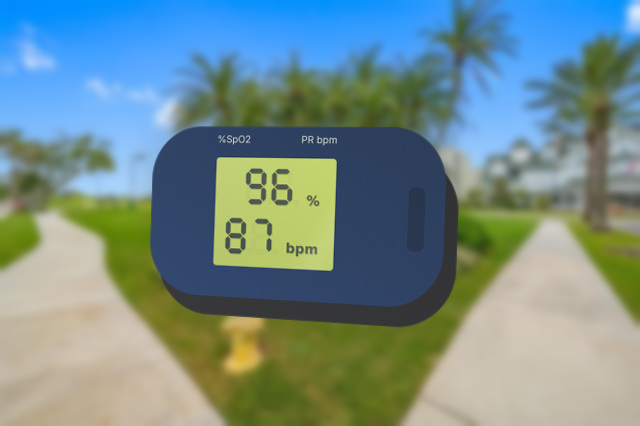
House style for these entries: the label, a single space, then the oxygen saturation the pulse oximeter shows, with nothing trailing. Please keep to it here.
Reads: 96 %
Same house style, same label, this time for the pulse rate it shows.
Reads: 87 bpm
